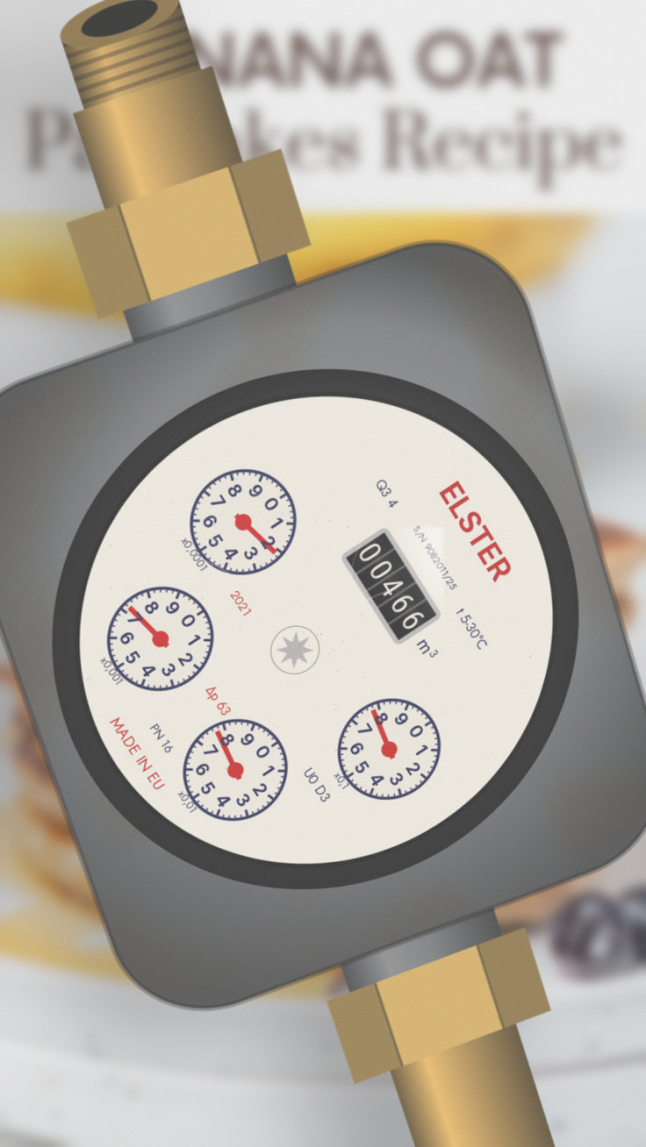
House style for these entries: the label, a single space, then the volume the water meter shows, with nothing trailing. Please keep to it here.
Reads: 466.7772 m³
